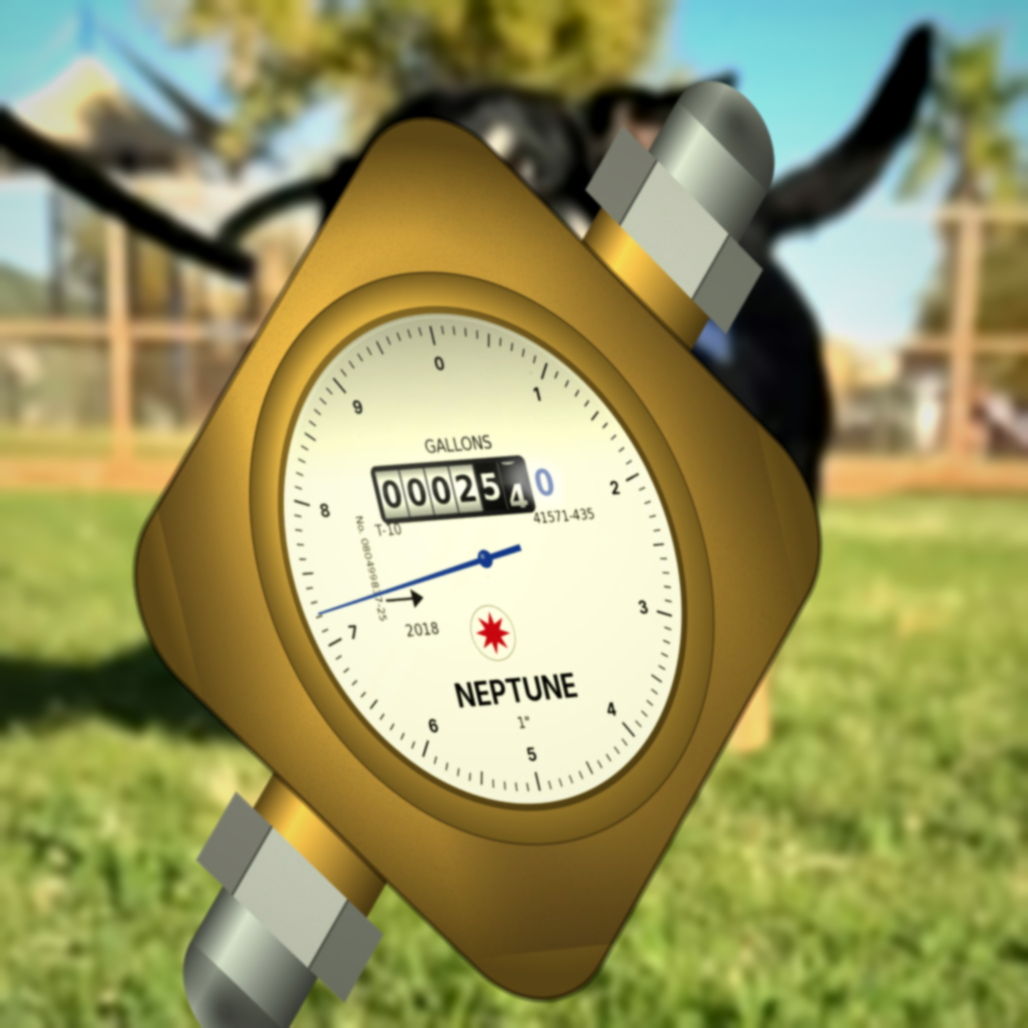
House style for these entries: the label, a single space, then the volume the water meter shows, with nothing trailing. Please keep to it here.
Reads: 2537.2 gal
